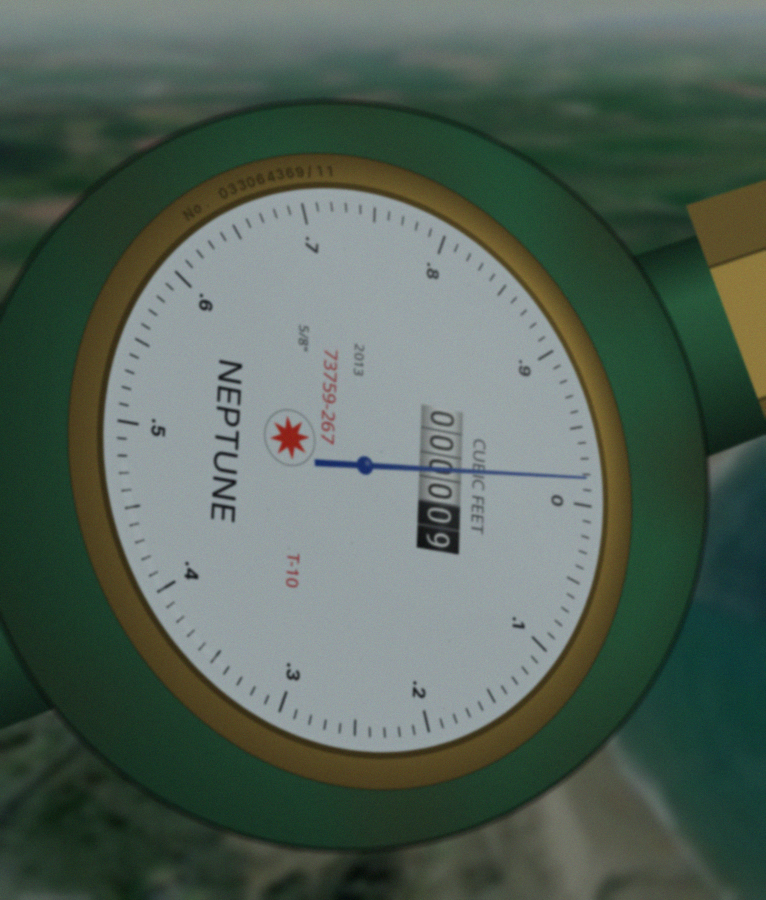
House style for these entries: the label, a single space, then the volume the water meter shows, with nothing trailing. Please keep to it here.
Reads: 8.98 ft³
